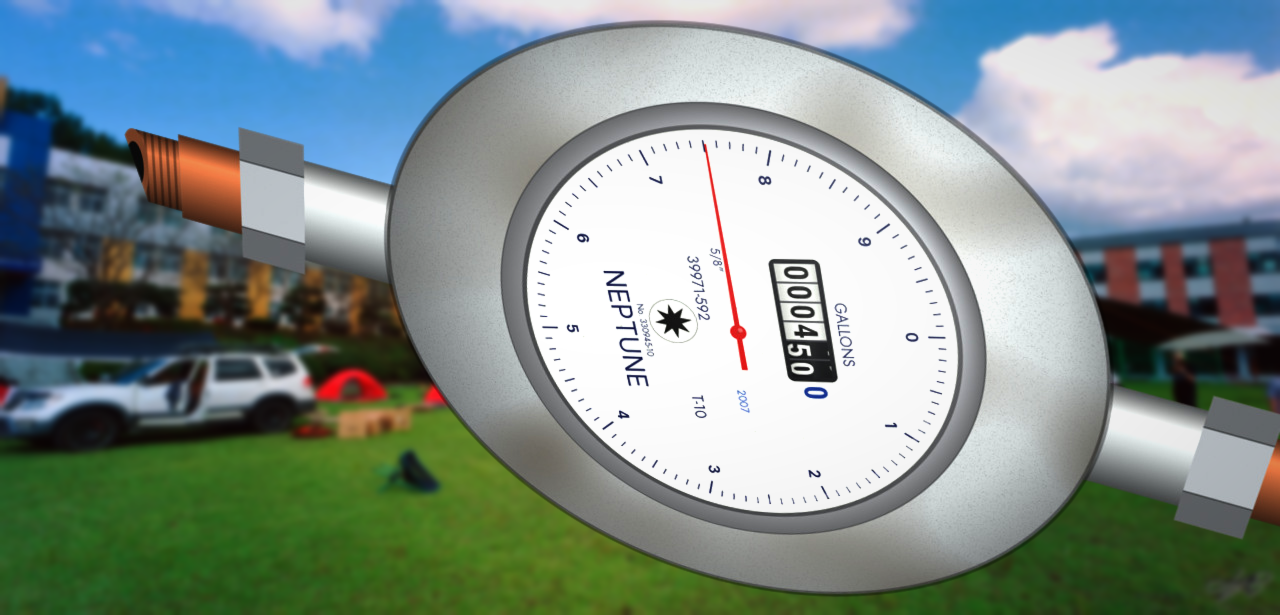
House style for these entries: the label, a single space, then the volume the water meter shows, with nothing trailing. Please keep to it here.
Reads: 4497.5 gal
